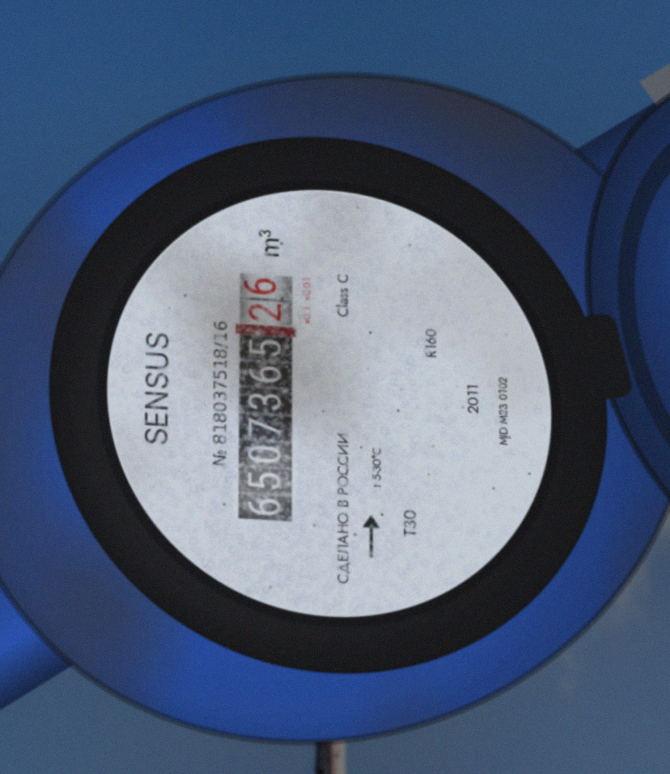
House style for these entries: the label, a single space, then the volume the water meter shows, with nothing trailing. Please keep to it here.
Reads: 6507365.26 m³
